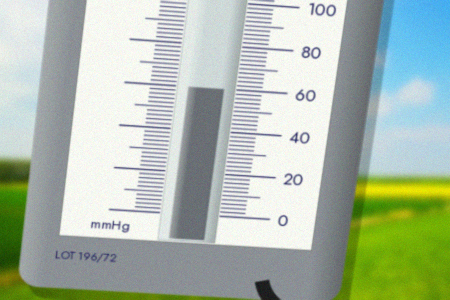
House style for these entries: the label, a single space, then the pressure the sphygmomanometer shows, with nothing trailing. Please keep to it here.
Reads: 60 mmHg
